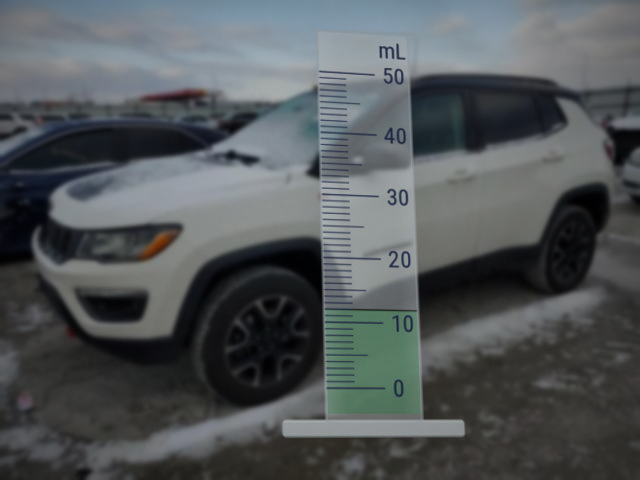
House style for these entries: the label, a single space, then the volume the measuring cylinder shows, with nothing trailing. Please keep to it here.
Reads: 12 mL
